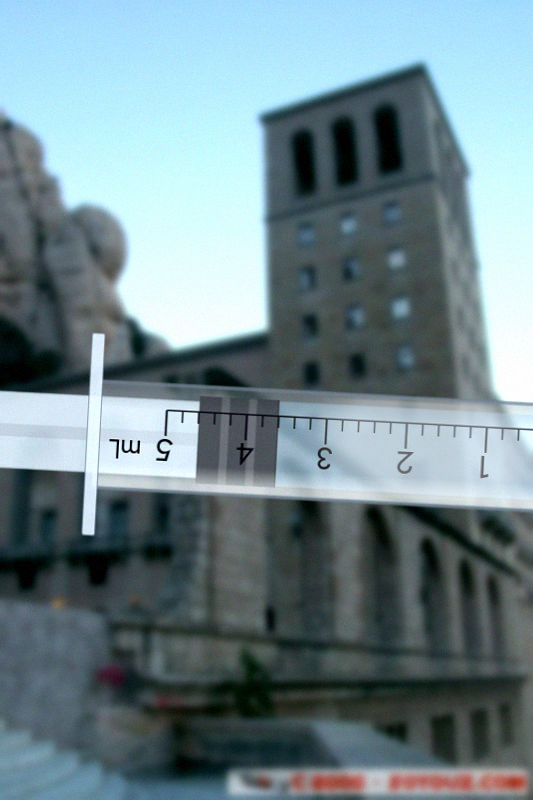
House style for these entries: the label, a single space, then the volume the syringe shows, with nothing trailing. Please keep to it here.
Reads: 3.6 mL
